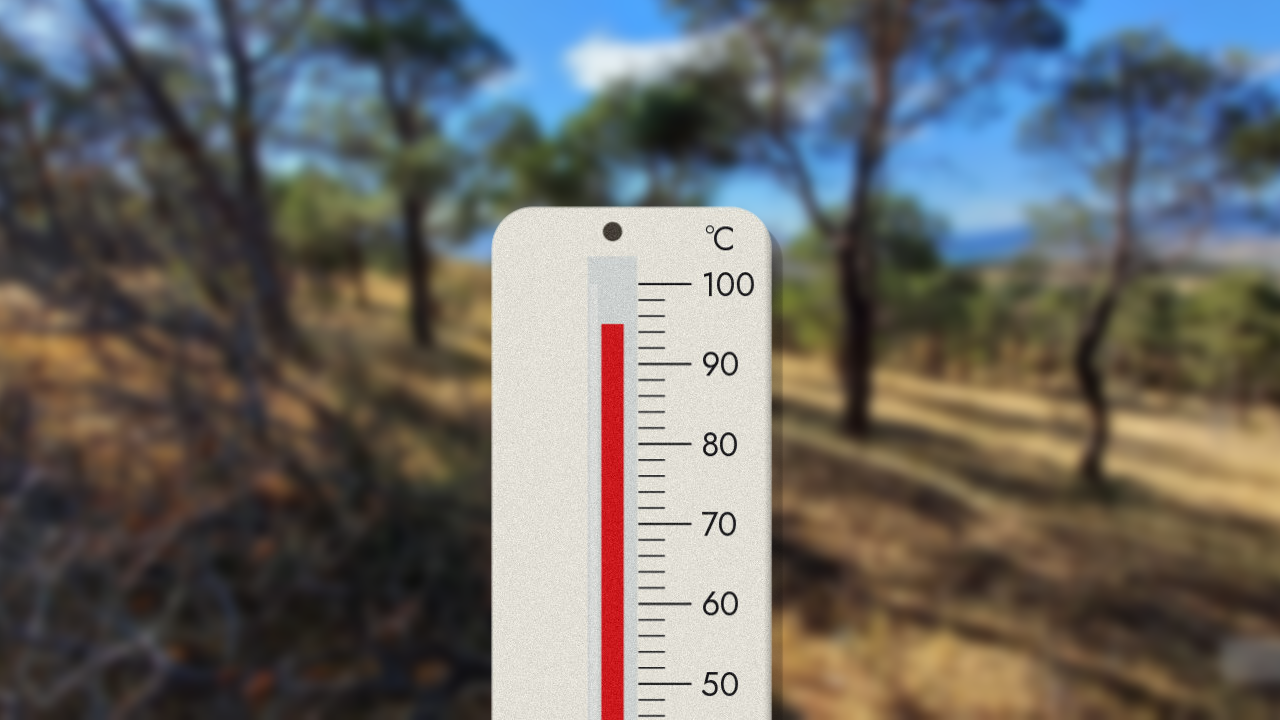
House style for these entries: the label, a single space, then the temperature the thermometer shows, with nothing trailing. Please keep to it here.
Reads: 95 °C
